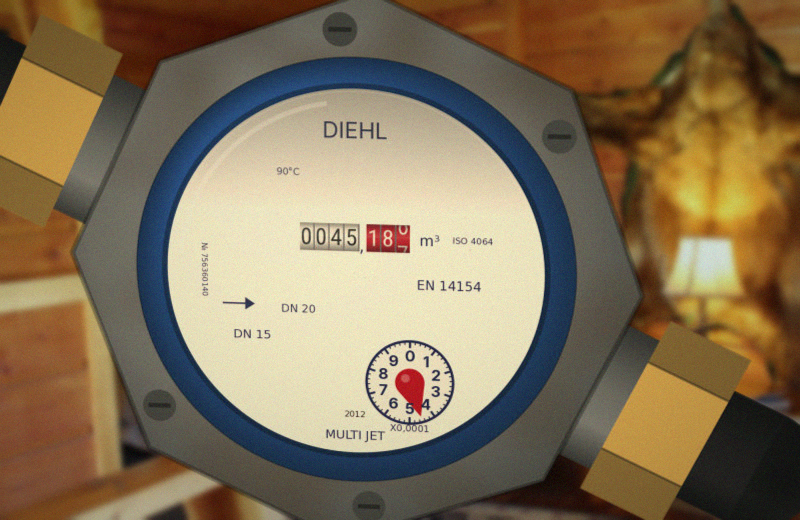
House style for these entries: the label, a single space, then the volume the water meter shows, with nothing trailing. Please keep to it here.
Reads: 45.1864 m³
